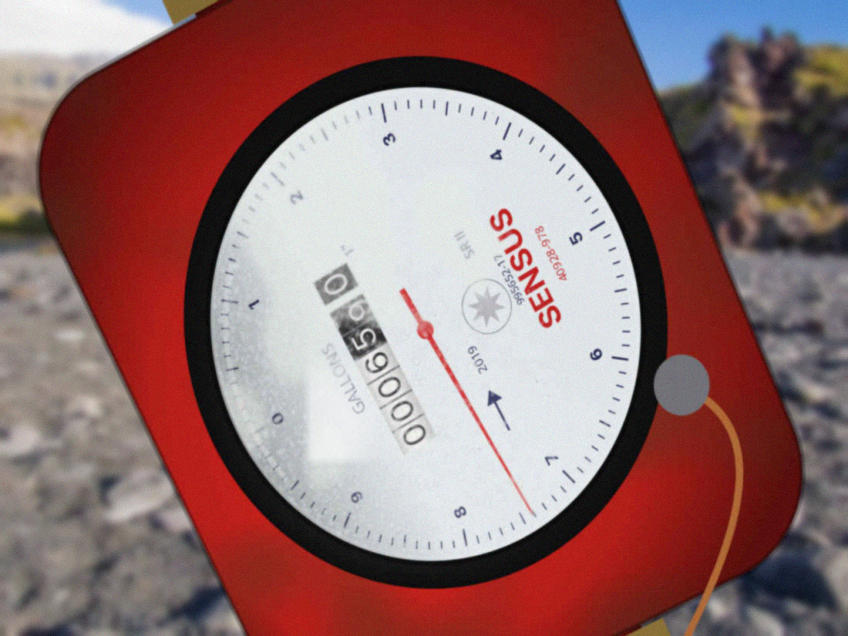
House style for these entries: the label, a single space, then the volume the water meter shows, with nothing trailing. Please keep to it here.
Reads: 6587.4 gal
